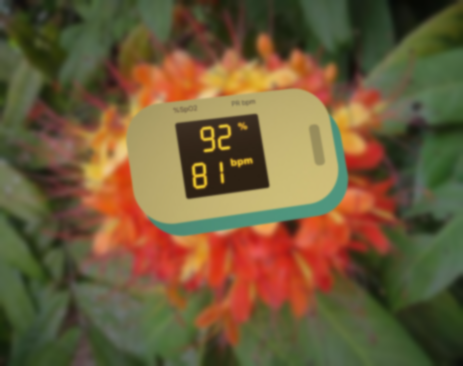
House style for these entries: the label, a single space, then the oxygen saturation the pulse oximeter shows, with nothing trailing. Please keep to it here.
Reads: 92 %
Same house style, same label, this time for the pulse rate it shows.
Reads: 81 bpm
